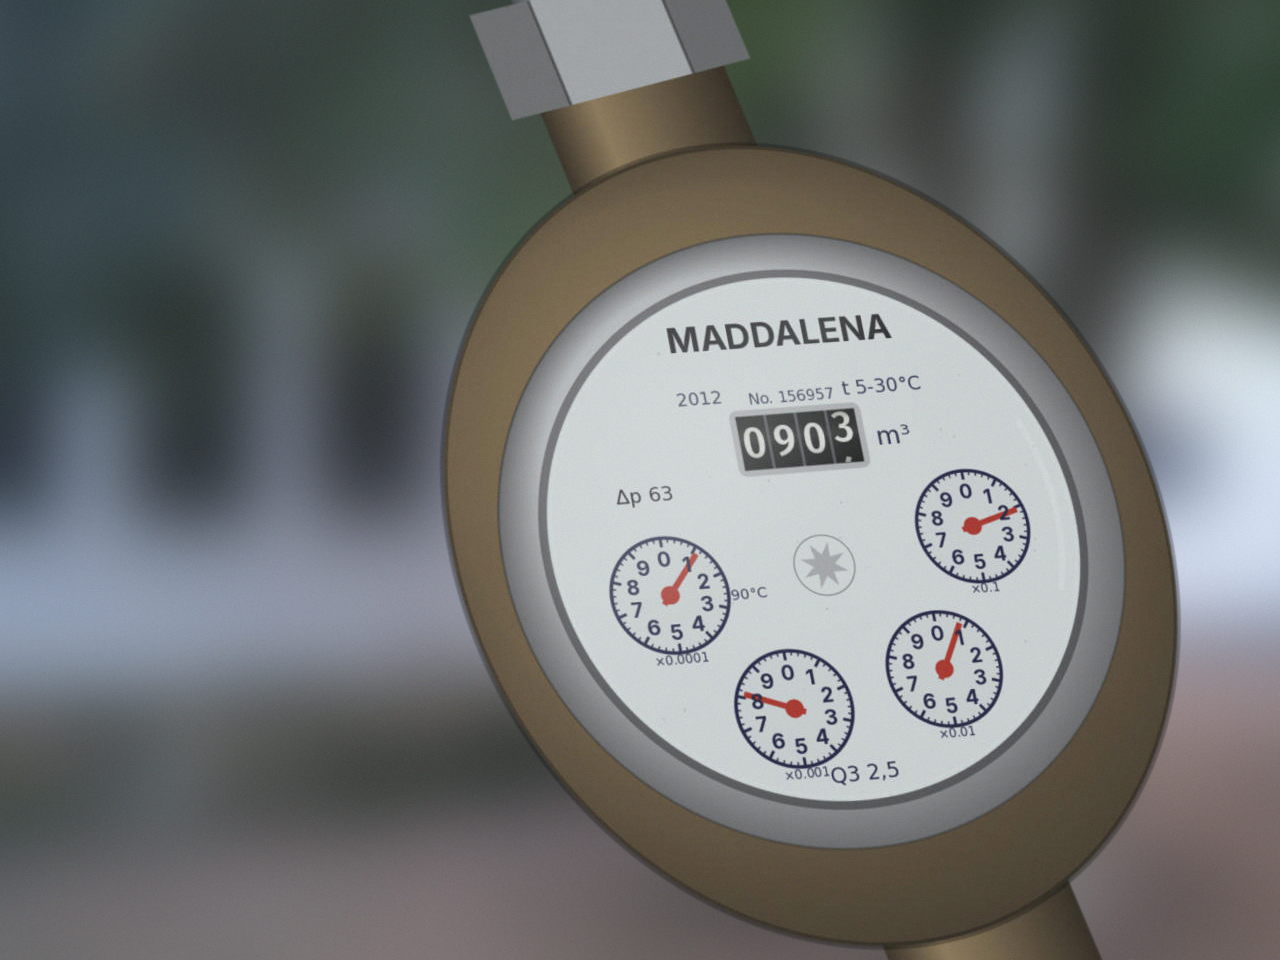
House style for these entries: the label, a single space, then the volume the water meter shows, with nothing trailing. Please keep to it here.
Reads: 903.2081 m³
